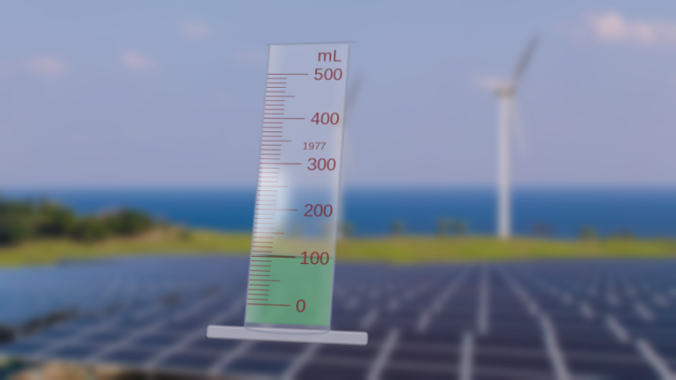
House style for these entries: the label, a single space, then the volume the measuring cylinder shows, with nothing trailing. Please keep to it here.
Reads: 100 mL
